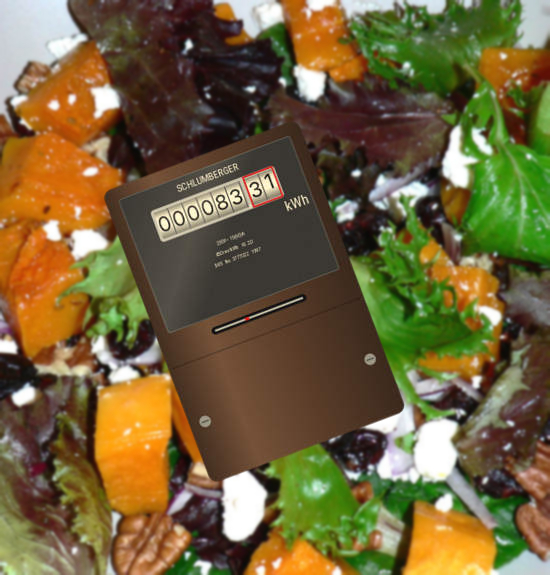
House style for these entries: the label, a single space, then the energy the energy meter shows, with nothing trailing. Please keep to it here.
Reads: 83.31 kWh
